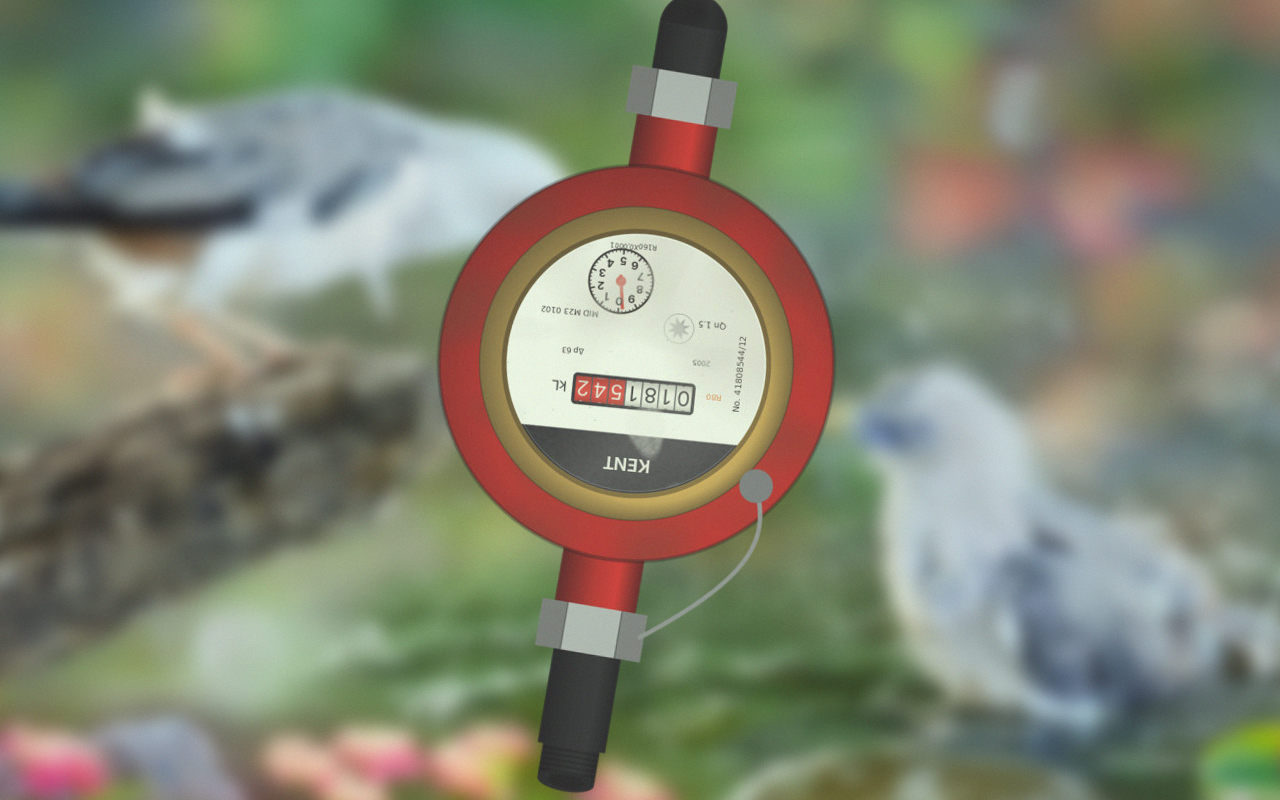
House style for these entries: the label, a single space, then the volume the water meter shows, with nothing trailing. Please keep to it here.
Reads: 181.5419 kL
